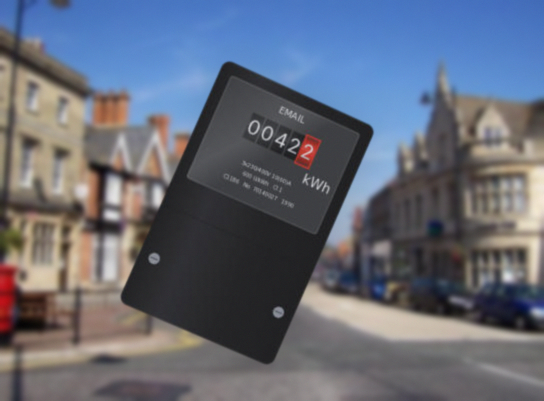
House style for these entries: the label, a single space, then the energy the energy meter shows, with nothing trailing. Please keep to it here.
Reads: 42.2 kWh
